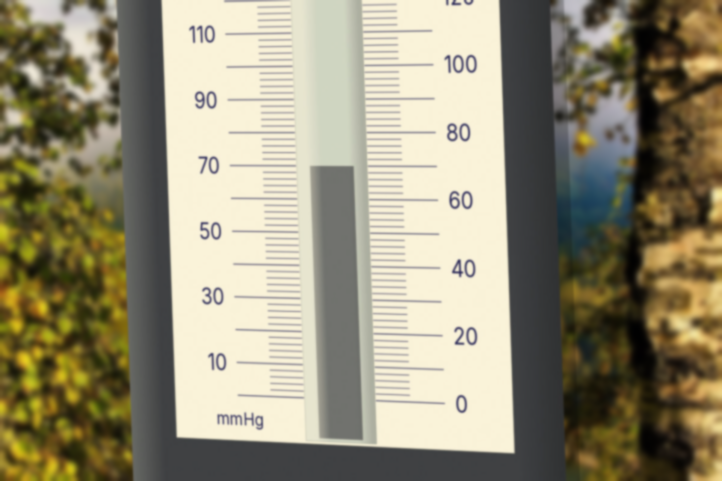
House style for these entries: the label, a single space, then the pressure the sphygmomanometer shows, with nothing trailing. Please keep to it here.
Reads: 70 mmHg
